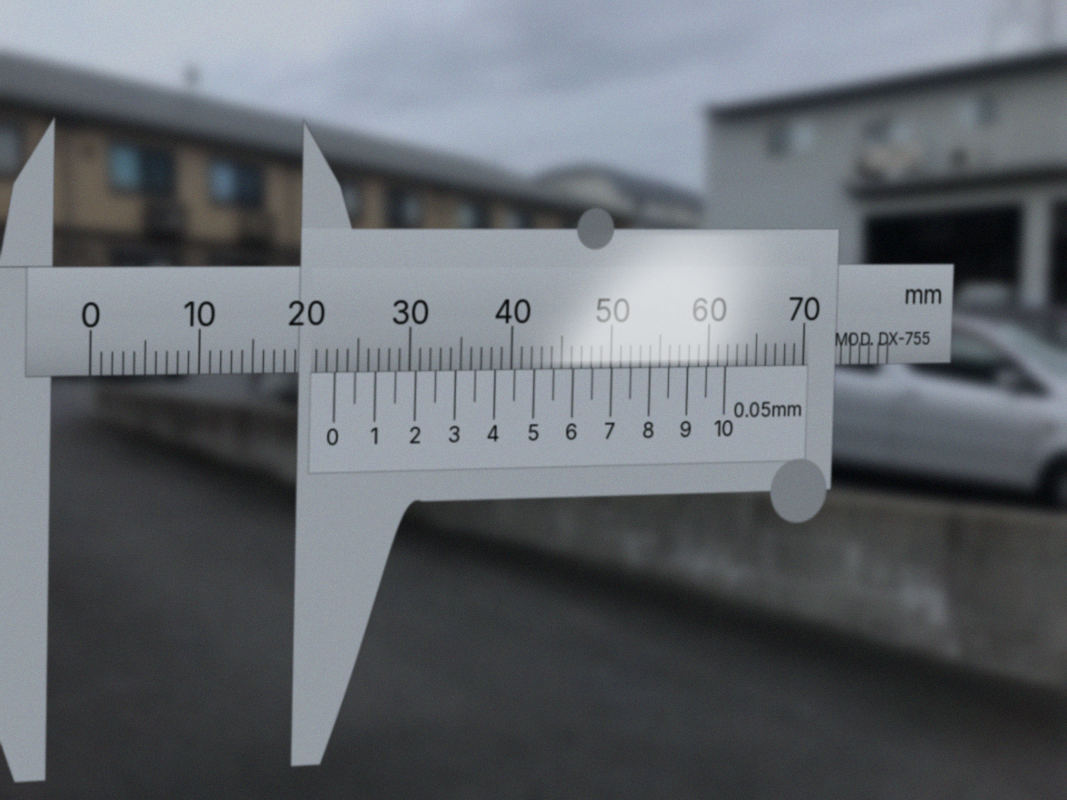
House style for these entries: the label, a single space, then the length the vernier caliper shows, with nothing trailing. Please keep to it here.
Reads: 22.8 mm
